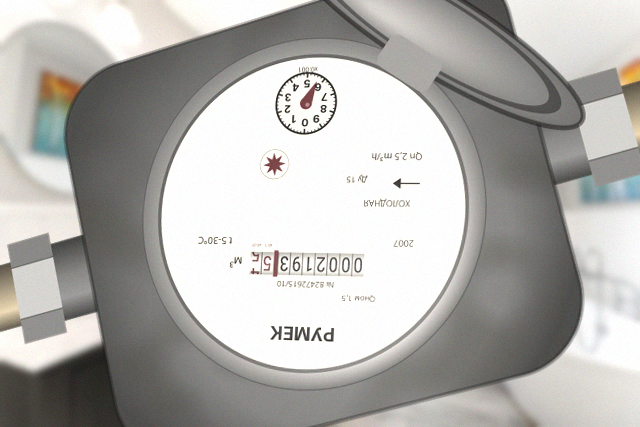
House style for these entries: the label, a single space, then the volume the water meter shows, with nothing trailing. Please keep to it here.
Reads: 2193.545 m³
